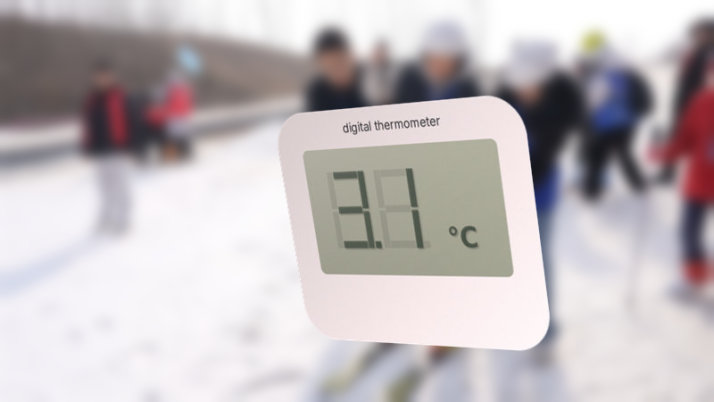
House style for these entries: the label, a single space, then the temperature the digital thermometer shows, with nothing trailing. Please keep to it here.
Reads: 3.1 °C
